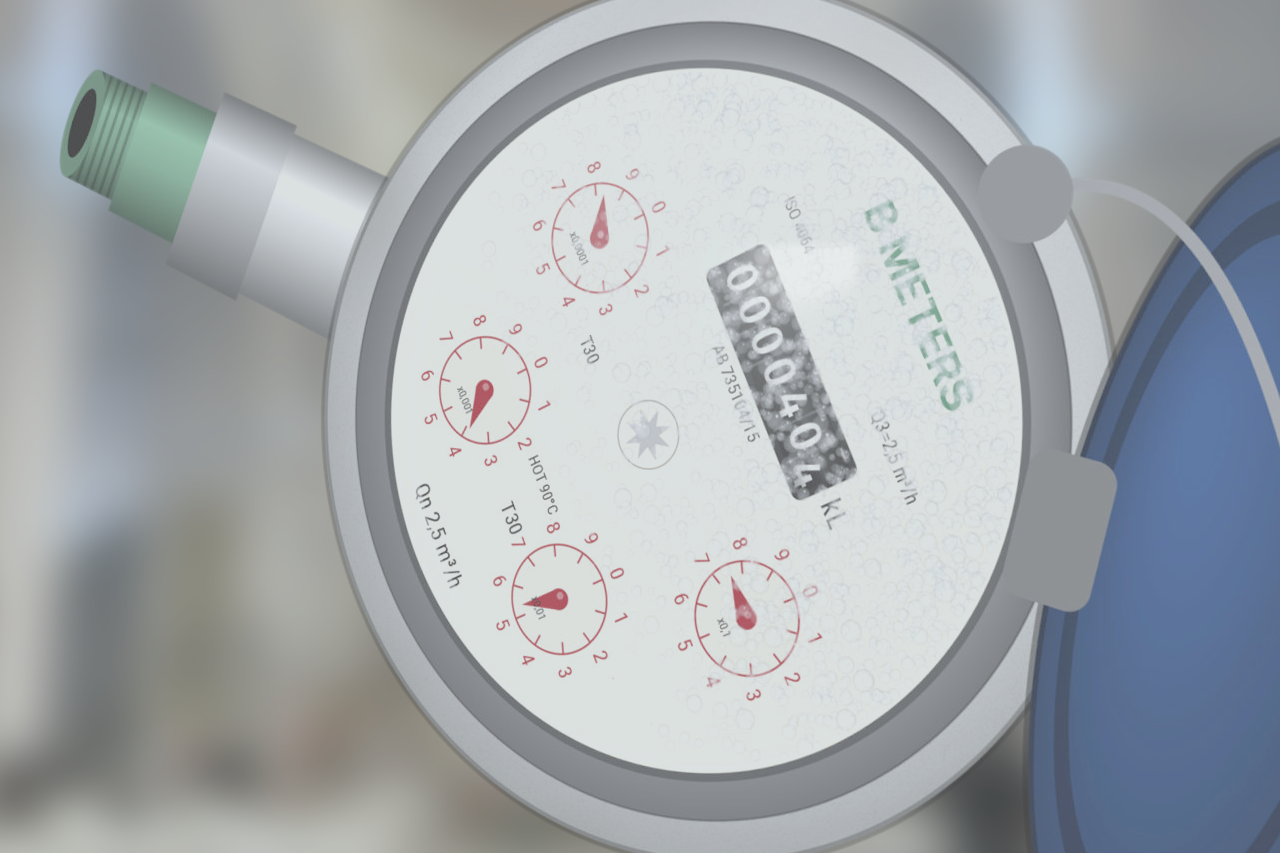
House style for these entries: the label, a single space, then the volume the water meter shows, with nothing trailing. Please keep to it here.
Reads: 403.7538 kL
